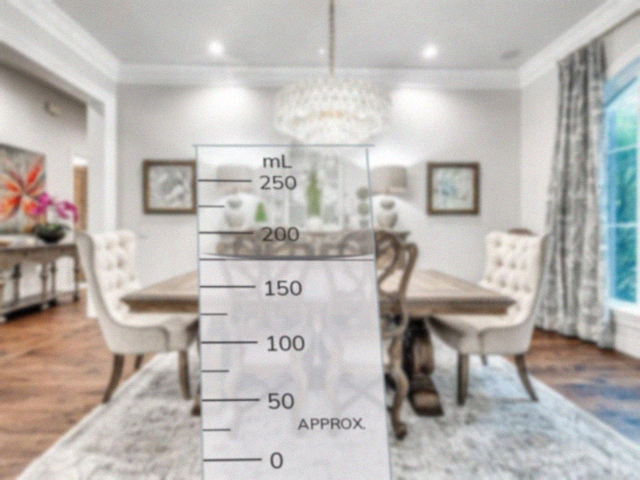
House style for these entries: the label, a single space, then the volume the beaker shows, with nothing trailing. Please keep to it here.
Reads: 175 mL
